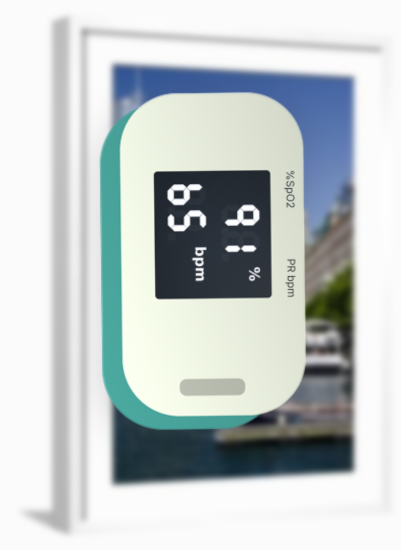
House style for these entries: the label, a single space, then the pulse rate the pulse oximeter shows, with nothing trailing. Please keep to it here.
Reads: 65 bpm
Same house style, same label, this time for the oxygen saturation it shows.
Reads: 91 %
